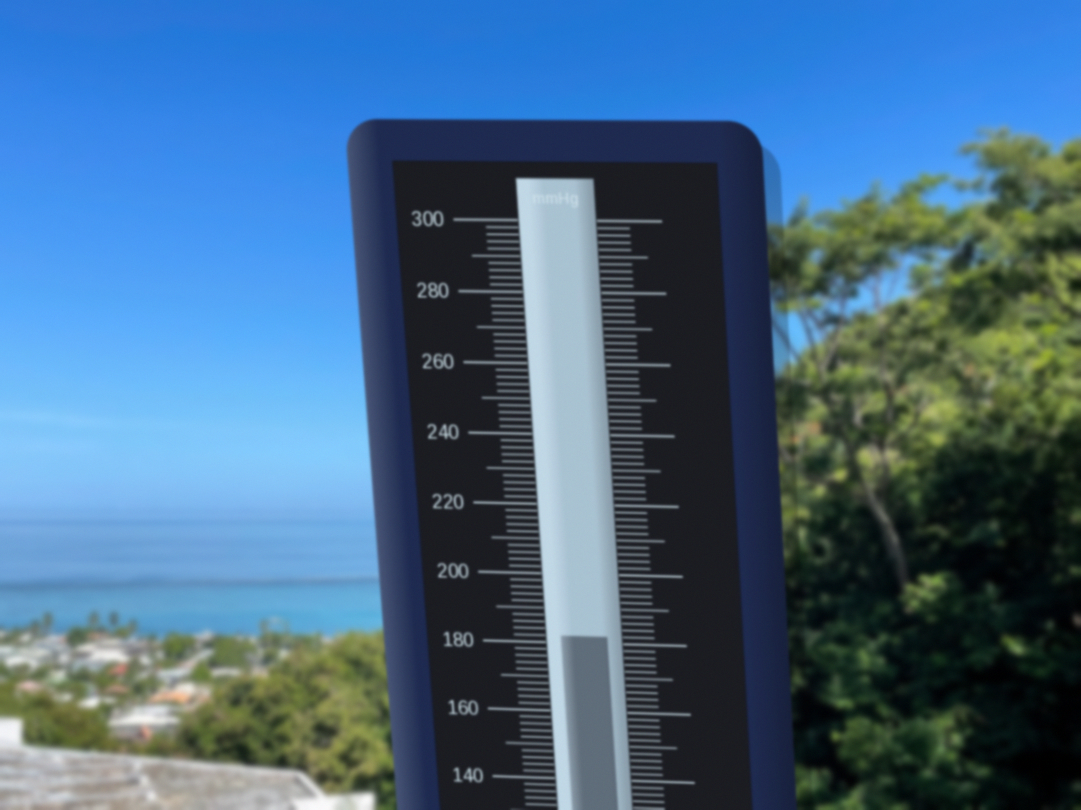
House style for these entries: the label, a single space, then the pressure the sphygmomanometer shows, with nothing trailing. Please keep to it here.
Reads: 182 mmHg
